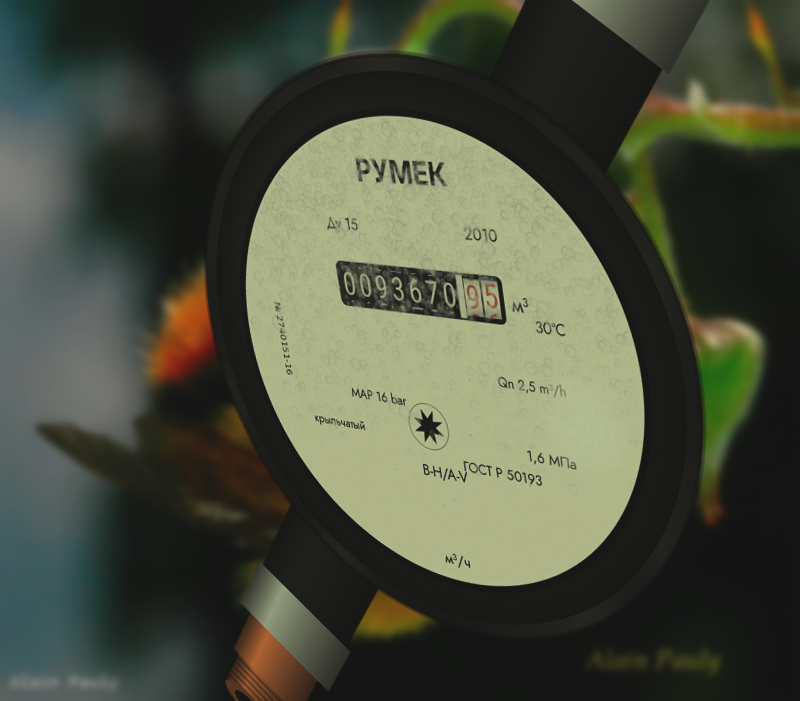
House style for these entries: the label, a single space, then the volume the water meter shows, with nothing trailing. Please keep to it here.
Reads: 93670.95 m³
